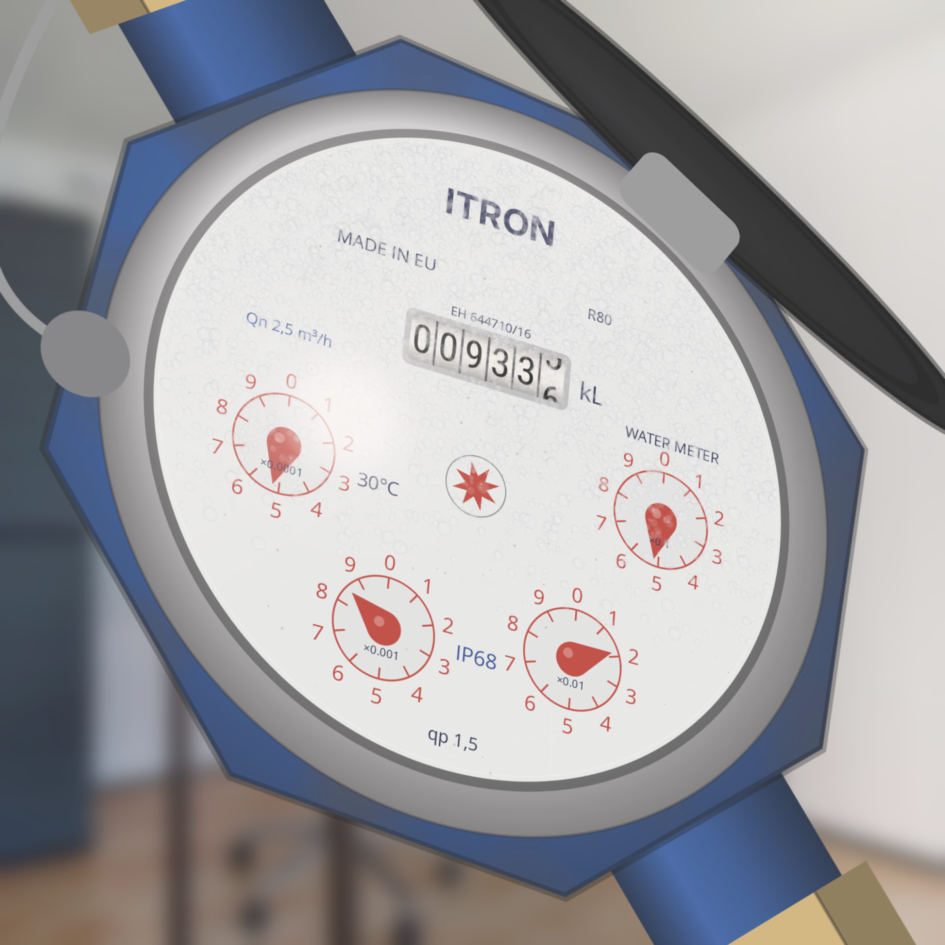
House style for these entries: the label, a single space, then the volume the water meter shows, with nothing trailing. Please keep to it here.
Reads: 9335.5185 kL
